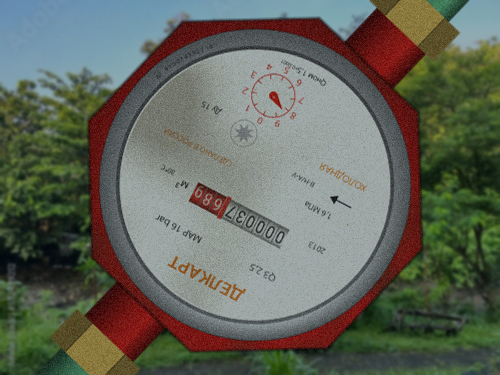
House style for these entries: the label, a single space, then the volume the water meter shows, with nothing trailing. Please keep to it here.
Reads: 37.6888 m³
